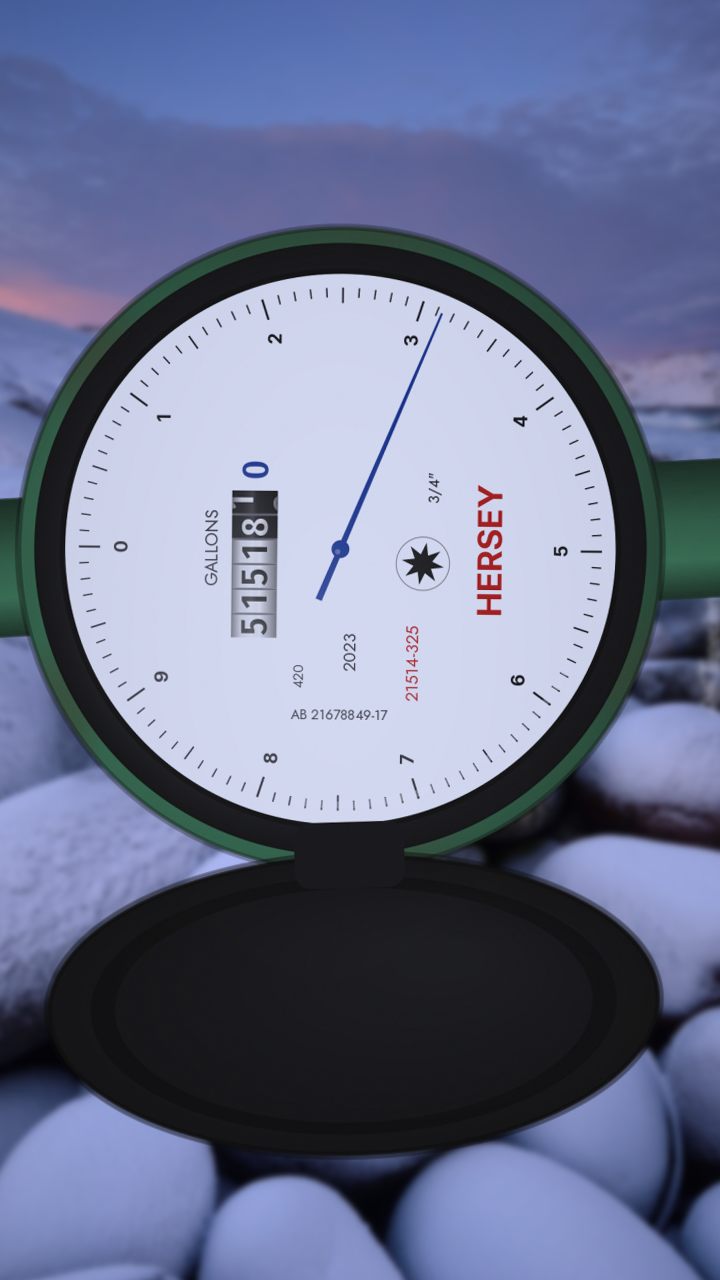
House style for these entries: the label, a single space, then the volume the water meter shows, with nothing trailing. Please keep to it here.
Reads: 5151813.1 gal
